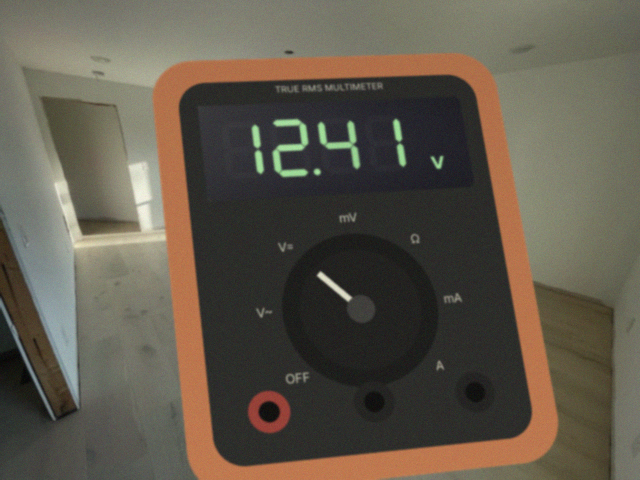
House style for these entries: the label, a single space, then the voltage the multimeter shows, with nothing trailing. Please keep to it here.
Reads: 12.41 V
